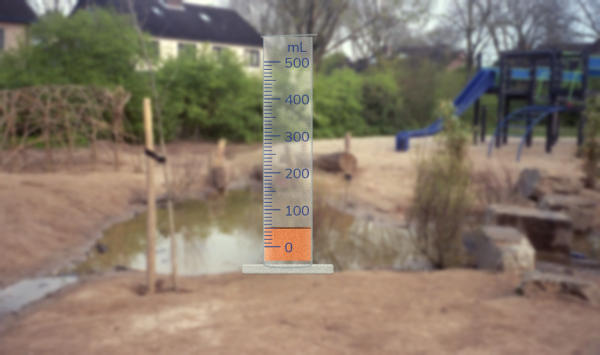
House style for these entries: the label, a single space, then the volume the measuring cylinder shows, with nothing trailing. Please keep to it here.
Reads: 50 mL
